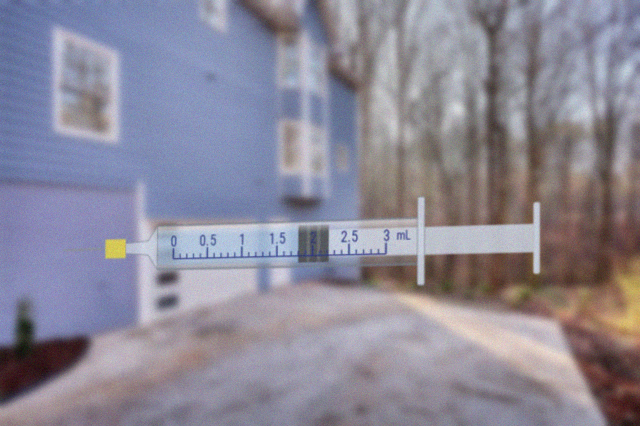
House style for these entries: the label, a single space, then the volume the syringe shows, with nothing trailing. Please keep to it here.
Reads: 1.8 mL
